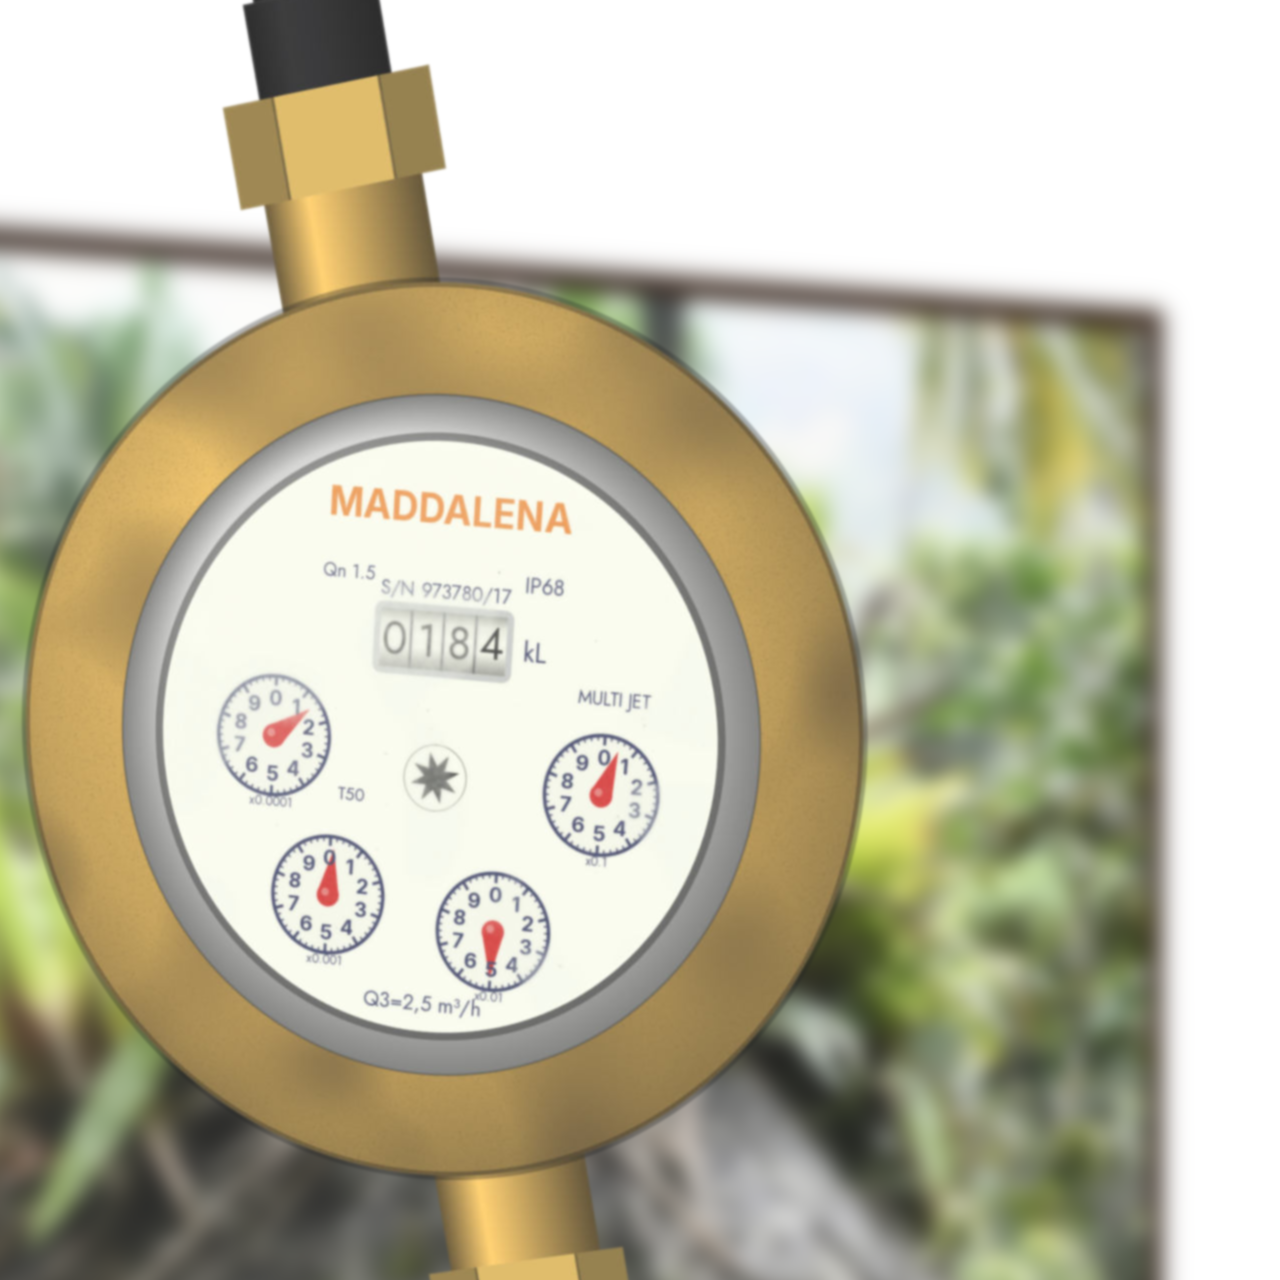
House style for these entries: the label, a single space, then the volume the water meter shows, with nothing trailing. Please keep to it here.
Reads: 184.0501 kL
